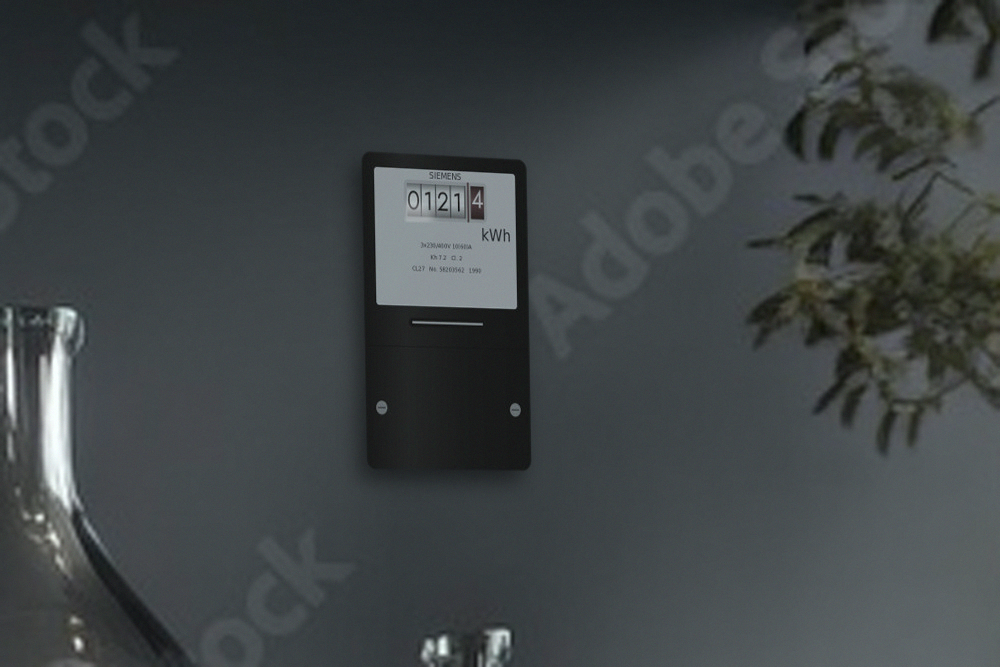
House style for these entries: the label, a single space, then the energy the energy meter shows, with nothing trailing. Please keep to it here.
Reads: 121.4 kWh
